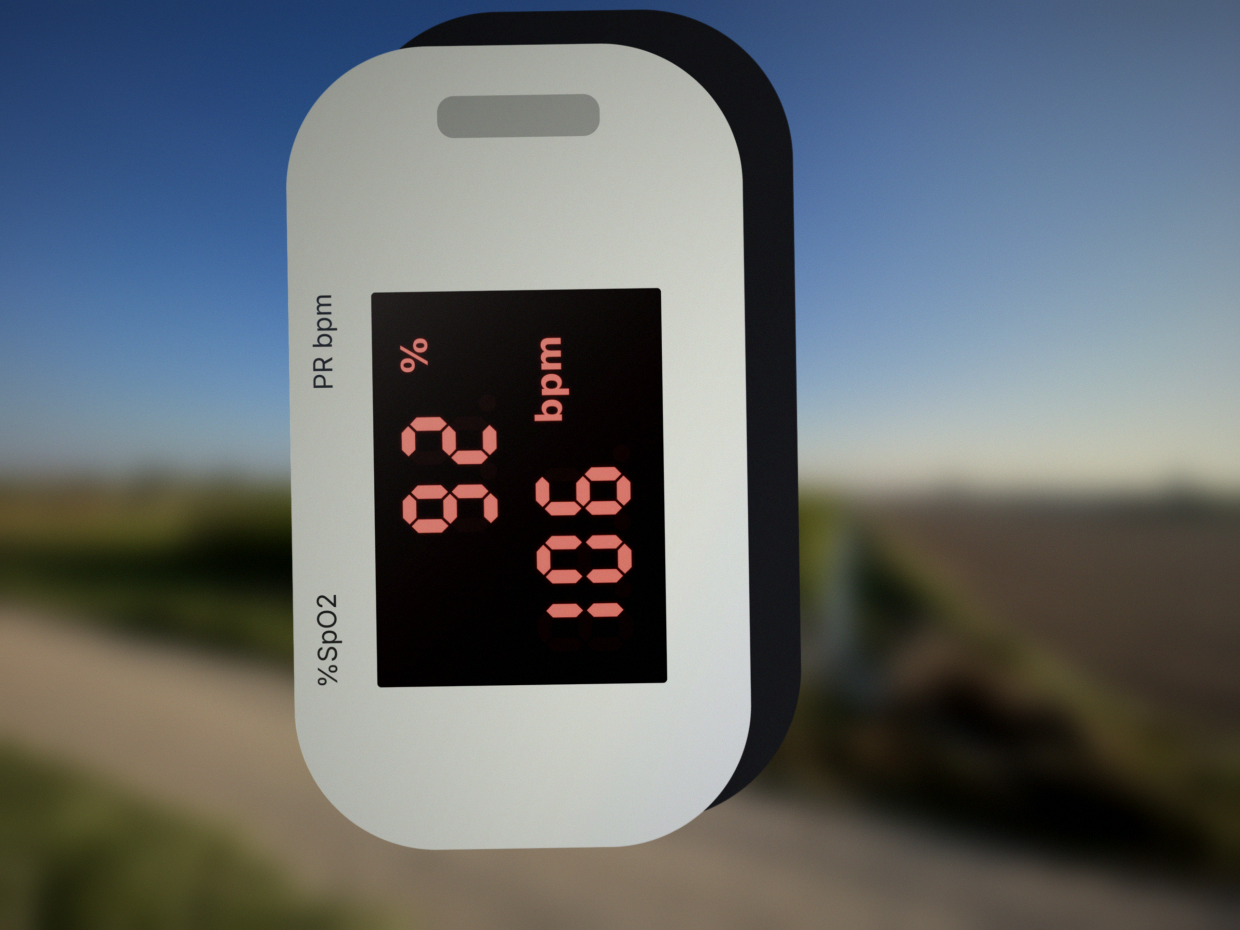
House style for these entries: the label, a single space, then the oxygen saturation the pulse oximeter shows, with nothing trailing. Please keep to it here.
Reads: 92 %
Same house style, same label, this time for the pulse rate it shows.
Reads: 106 bpm
